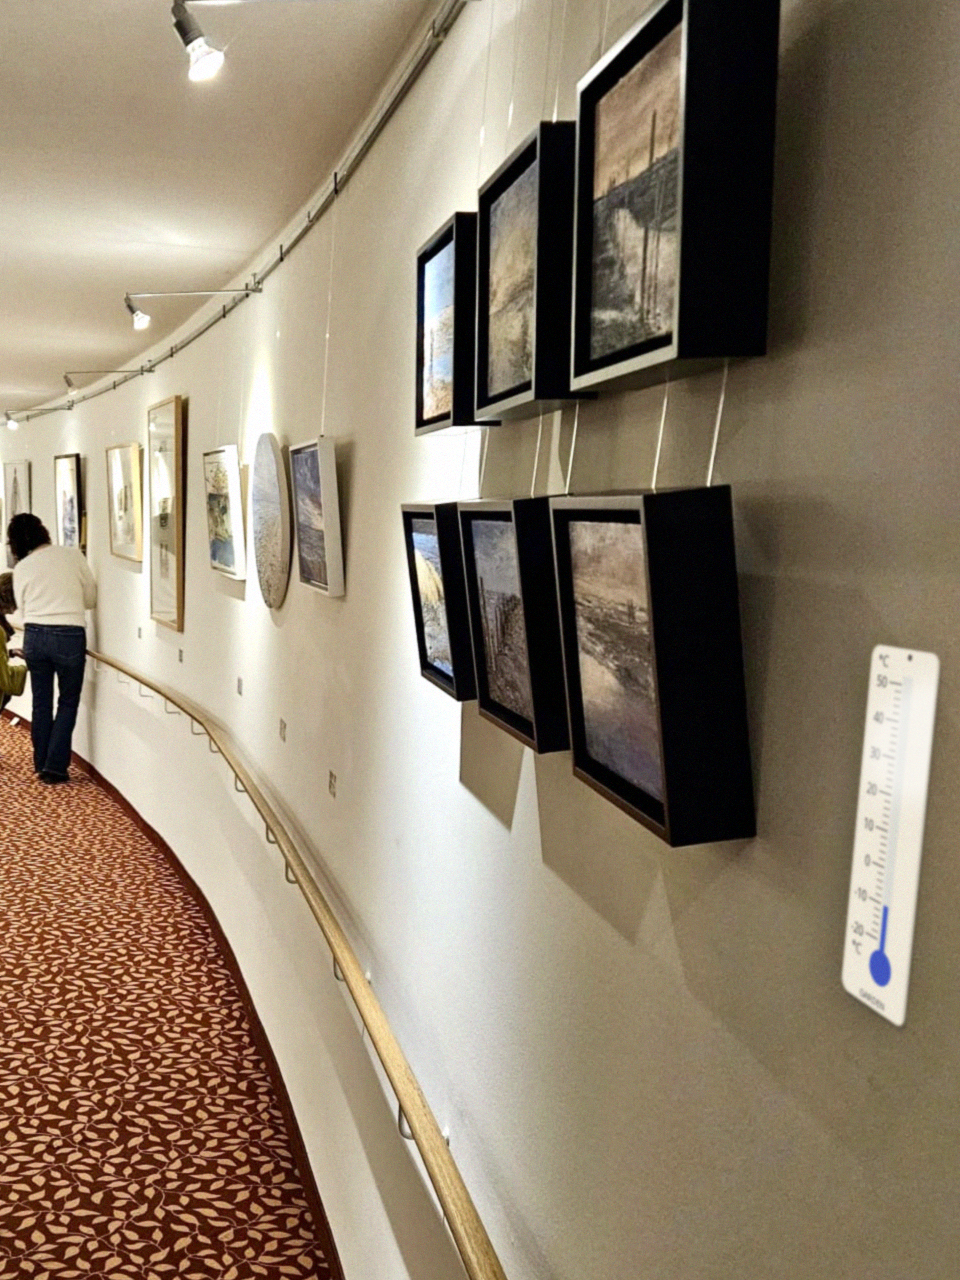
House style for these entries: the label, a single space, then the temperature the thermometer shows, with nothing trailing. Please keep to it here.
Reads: -10 °C
